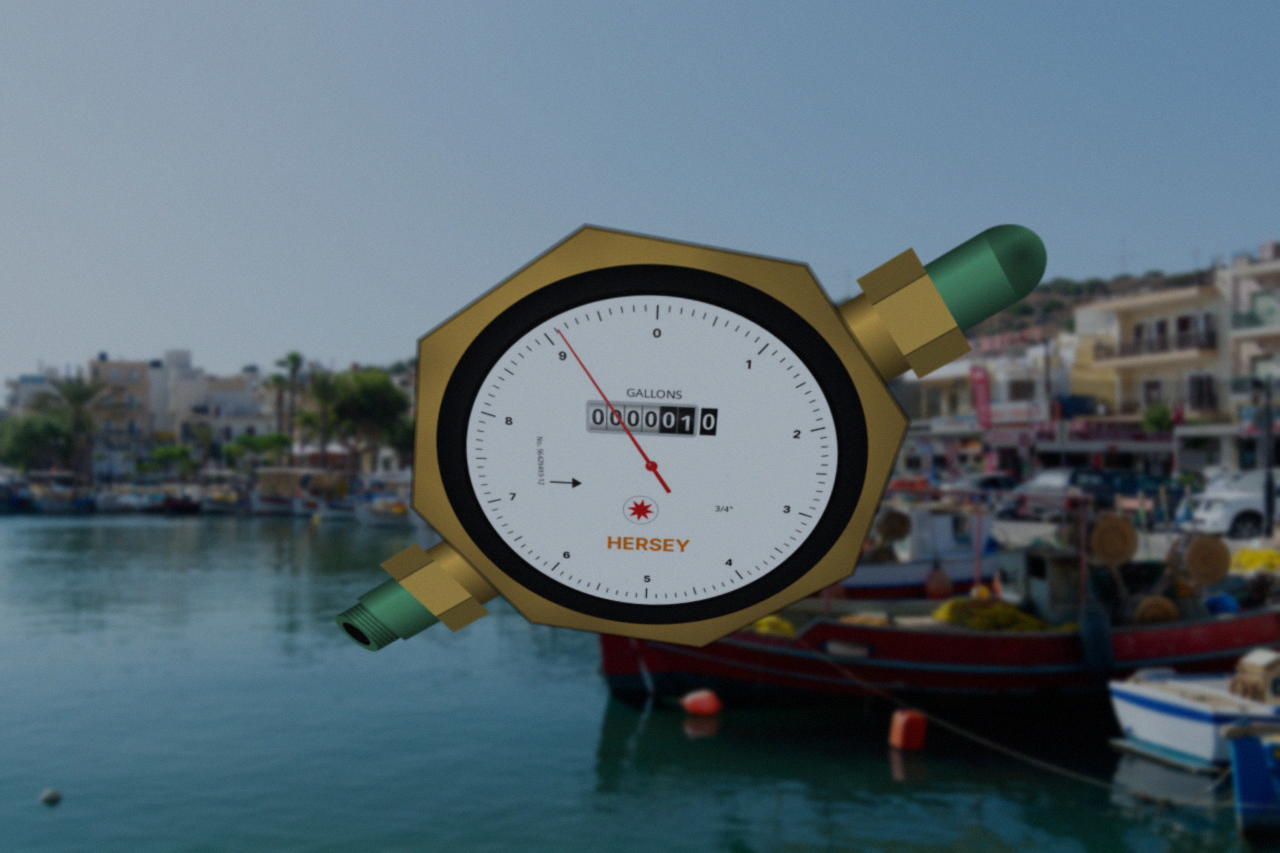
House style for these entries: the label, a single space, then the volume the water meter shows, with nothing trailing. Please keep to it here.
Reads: 9.1 gal
